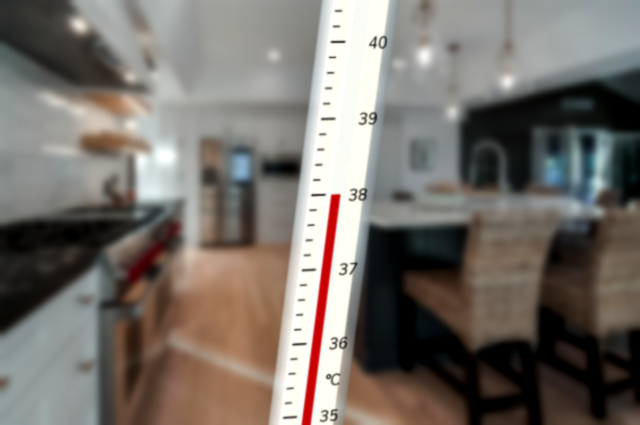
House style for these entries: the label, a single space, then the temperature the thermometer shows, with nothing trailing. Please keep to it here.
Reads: 38 °C
